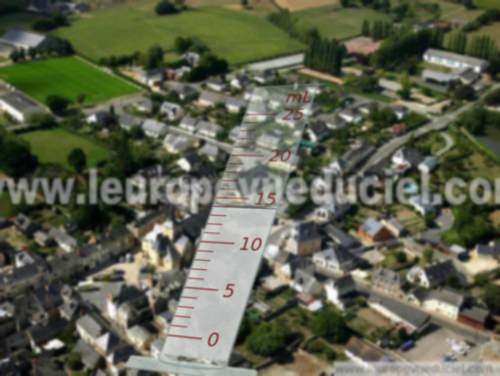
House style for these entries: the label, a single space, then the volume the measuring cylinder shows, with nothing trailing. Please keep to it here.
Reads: 14 mL
